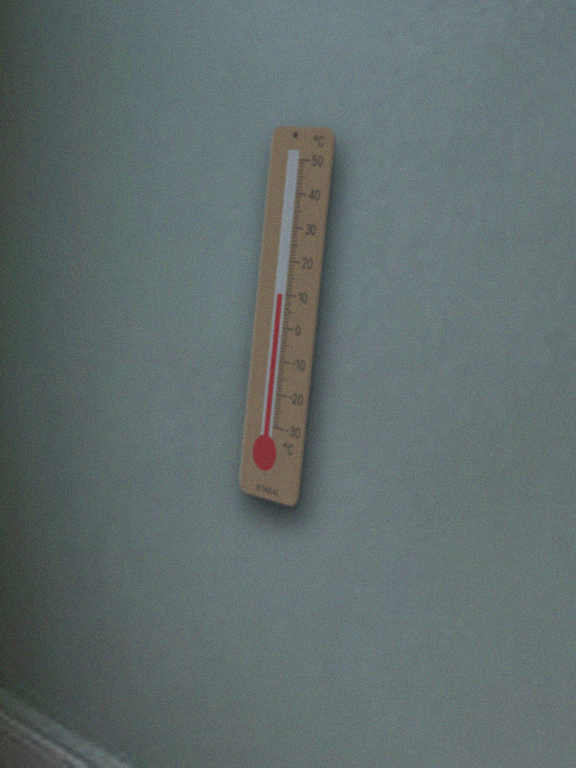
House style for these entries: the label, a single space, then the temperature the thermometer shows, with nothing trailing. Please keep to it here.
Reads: 10 °C
